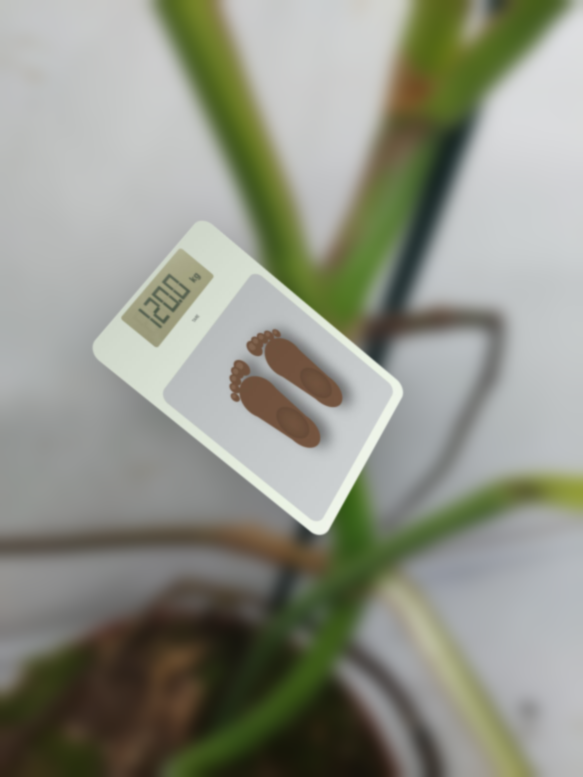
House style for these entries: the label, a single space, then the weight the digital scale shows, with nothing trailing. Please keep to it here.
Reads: 120.0 kg
